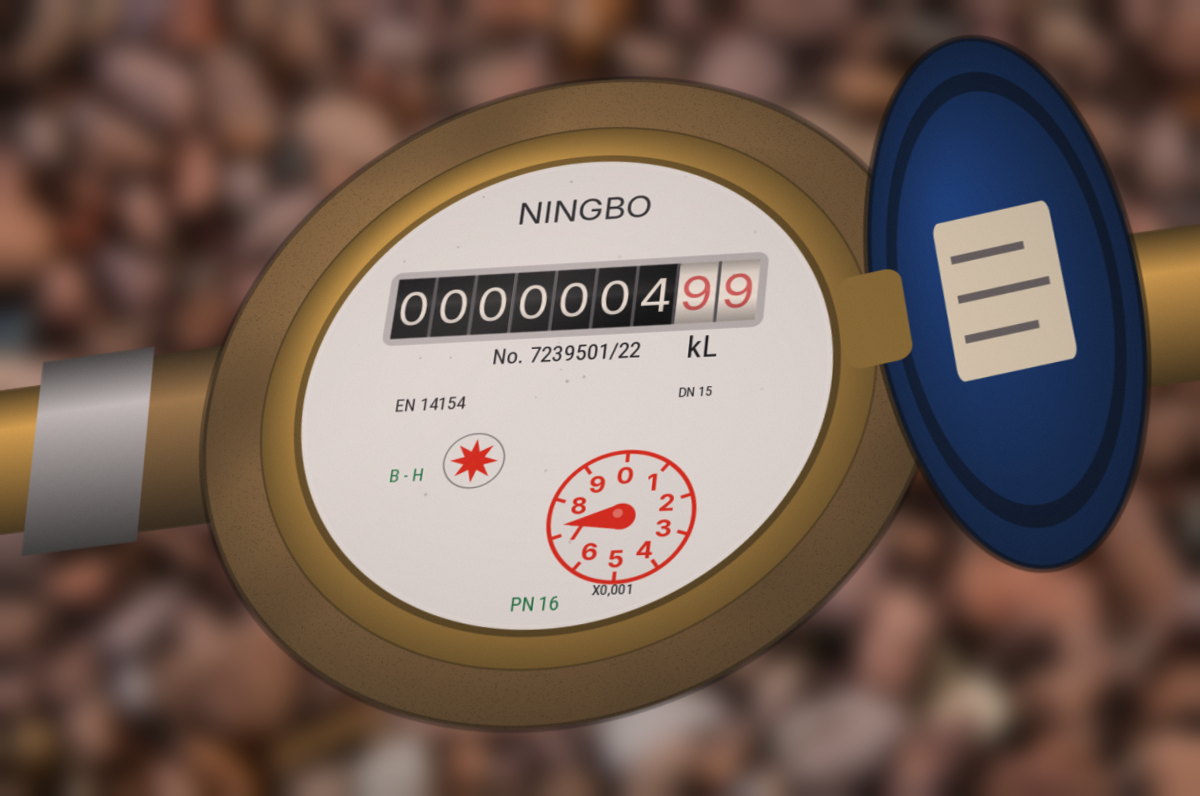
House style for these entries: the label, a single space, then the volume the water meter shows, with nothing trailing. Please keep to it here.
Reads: 4.997 kL
